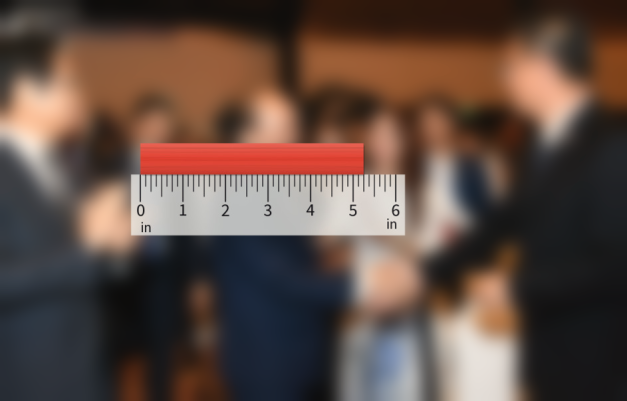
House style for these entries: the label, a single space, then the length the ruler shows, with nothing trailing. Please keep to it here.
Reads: 5.25 in
